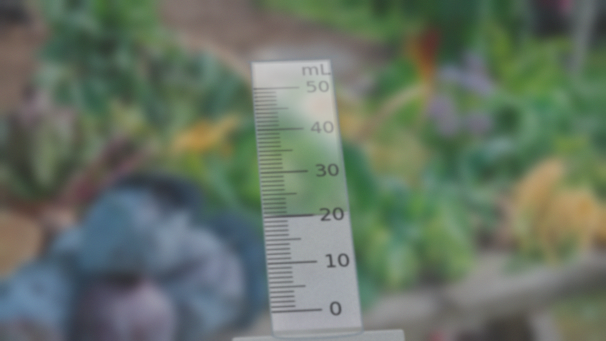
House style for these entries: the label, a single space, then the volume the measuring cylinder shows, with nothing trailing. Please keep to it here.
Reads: 20 mL
